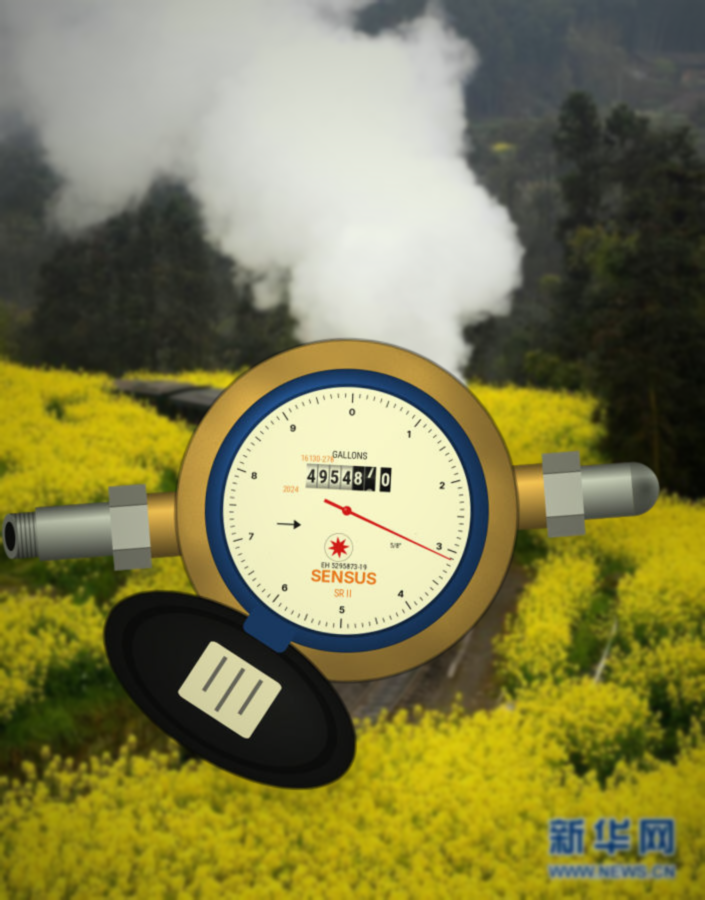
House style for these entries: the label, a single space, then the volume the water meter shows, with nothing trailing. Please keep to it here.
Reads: 4954873.1 gal
